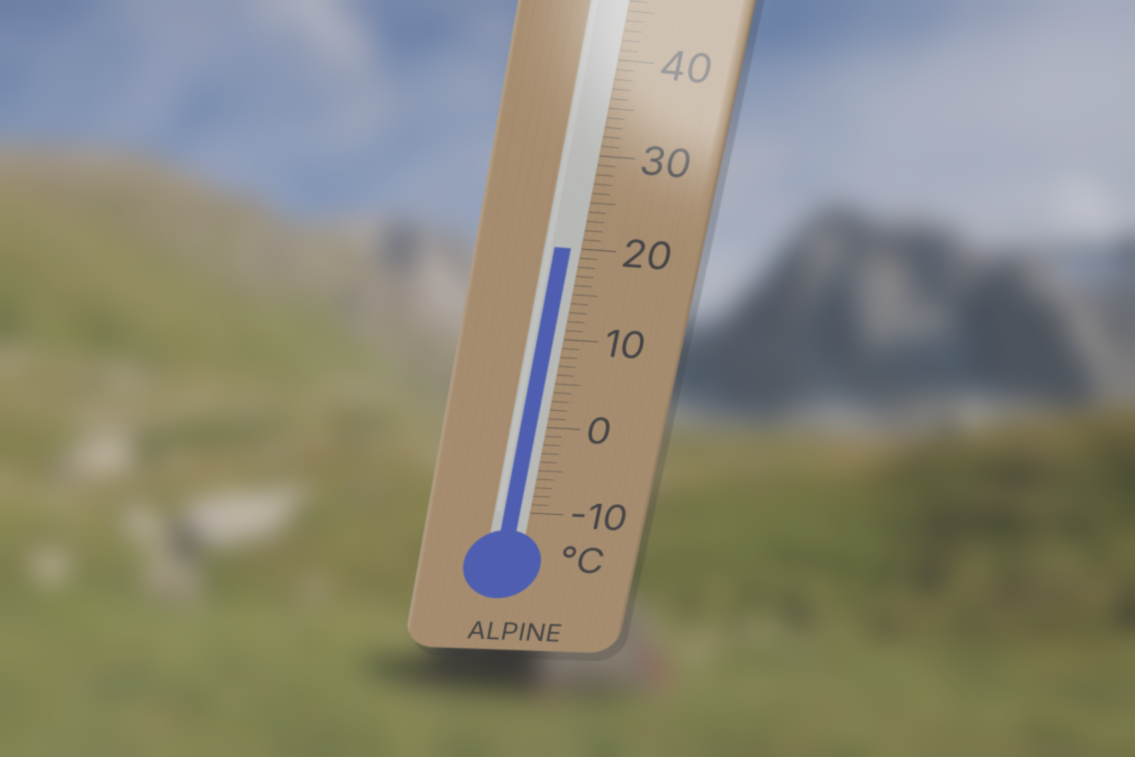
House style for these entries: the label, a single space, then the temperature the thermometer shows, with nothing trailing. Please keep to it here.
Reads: 20 °C
